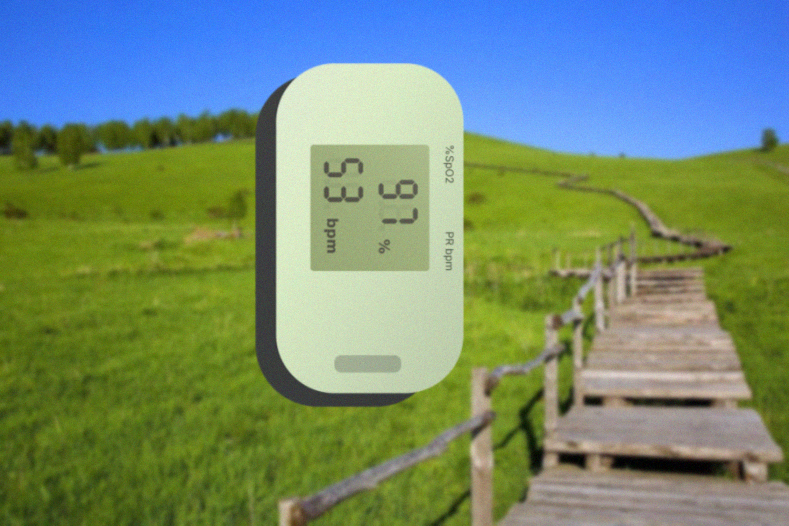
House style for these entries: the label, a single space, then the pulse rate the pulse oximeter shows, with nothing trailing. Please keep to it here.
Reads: 53 bpm
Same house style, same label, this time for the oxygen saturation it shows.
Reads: 97 %
